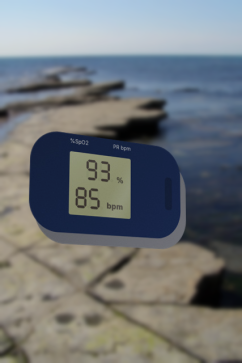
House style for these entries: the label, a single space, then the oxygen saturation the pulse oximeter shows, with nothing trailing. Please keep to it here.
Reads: 93 %
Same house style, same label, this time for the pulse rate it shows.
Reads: 85 bpm
